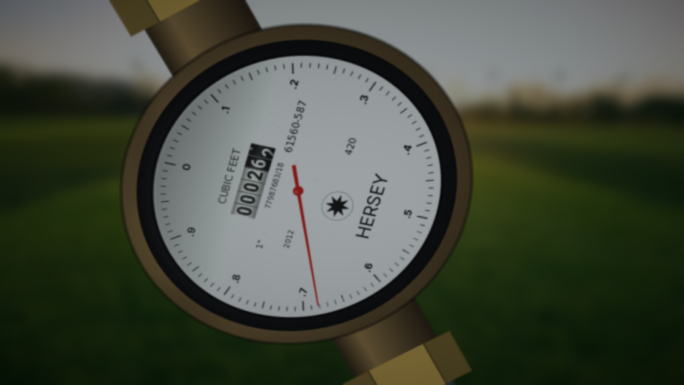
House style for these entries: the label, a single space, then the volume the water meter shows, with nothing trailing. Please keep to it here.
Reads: 261.68 ft³
